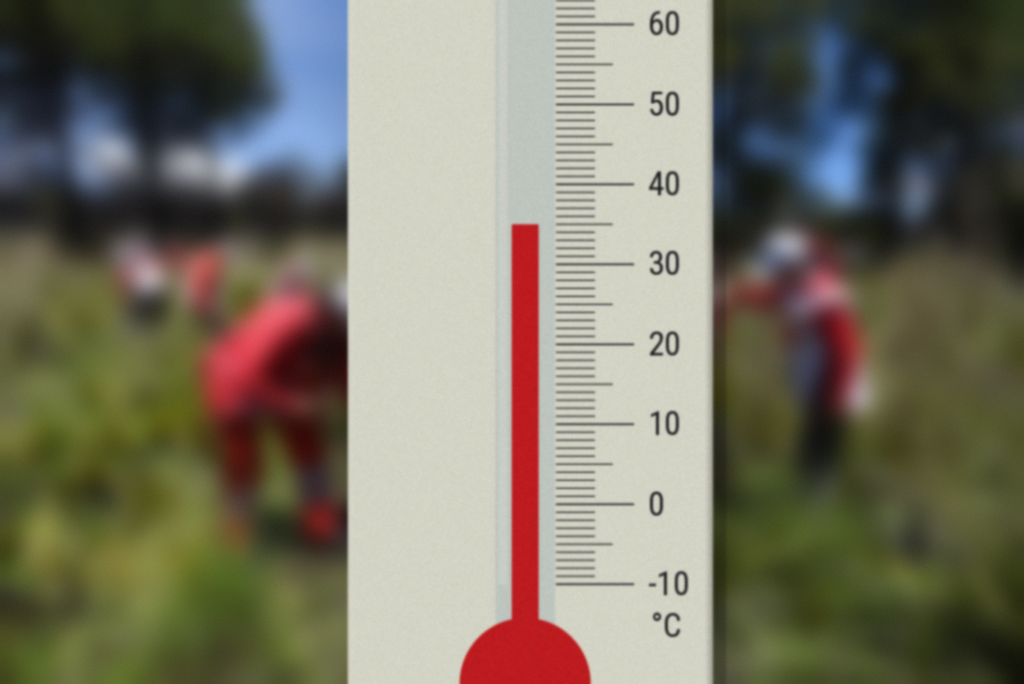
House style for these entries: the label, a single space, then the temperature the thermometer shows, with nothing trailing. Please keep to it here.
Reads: 35 °C
